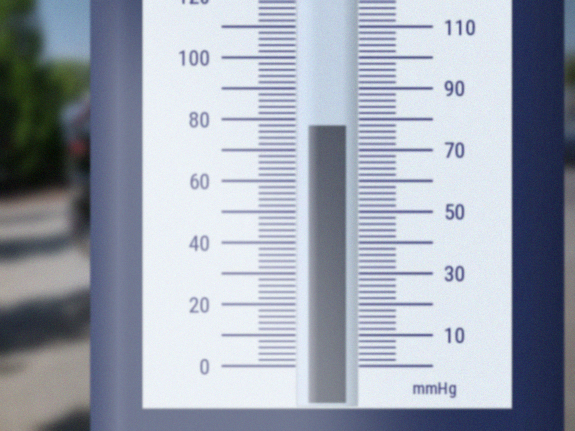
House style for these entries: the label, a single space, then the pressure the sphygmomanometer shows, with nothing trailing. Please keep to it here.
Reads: 78 mmHg
